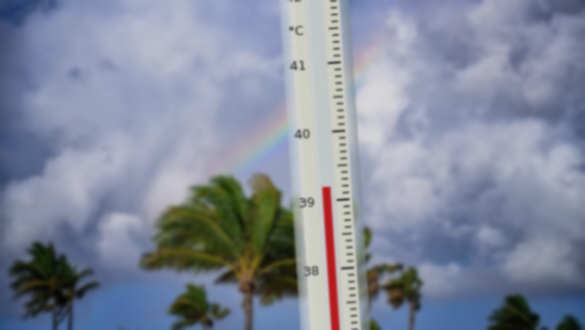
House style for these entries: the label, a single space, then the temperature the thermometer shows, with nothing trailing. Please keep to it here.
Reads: 39.2 °C
